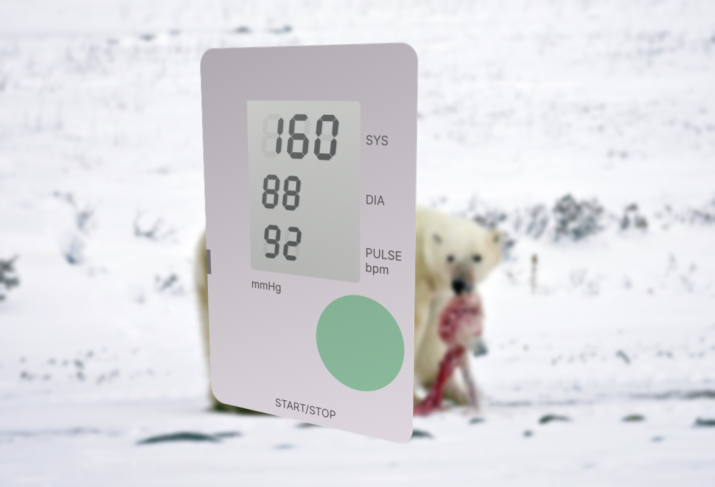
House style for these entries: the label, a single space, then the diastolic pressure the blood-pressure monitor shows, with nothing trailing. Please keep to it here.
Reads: 88 mmHg
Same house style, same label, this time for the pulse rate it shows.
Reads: 92 bpm
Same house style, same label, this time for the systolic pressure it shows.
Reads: 160 mmHg
